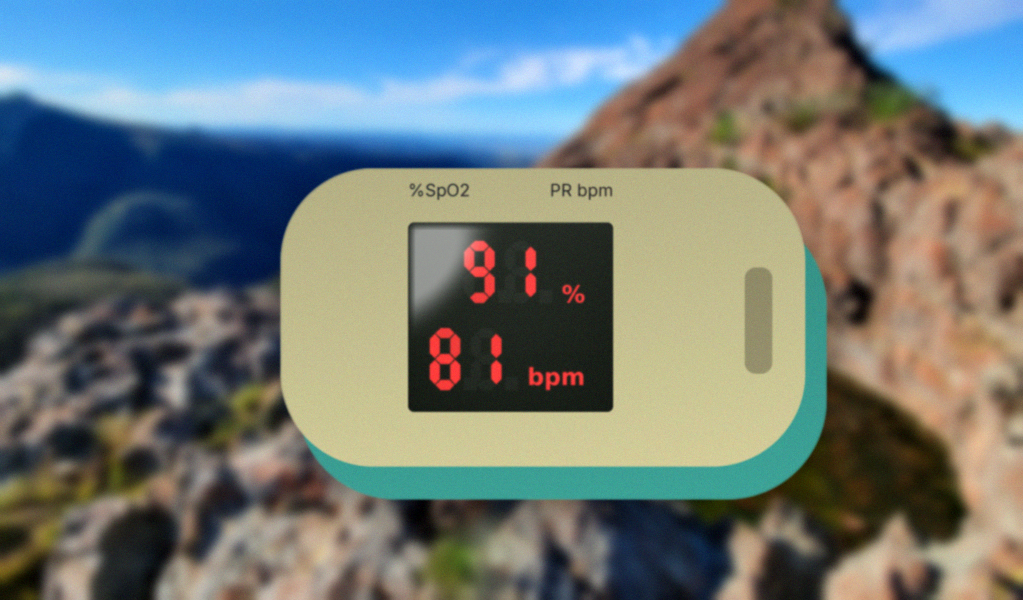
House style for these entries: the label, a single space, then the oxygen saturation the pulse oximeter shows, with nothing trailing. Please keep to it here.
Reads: 91 %
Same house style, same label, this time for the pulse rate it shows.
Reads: 81 bpm
